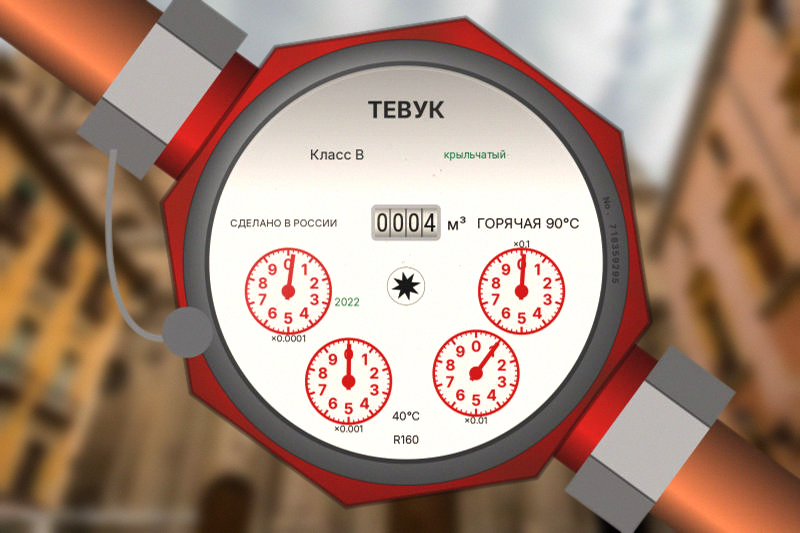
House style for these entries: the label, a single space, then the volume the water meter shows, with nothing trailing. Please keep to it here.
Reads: 4.0100 m³
